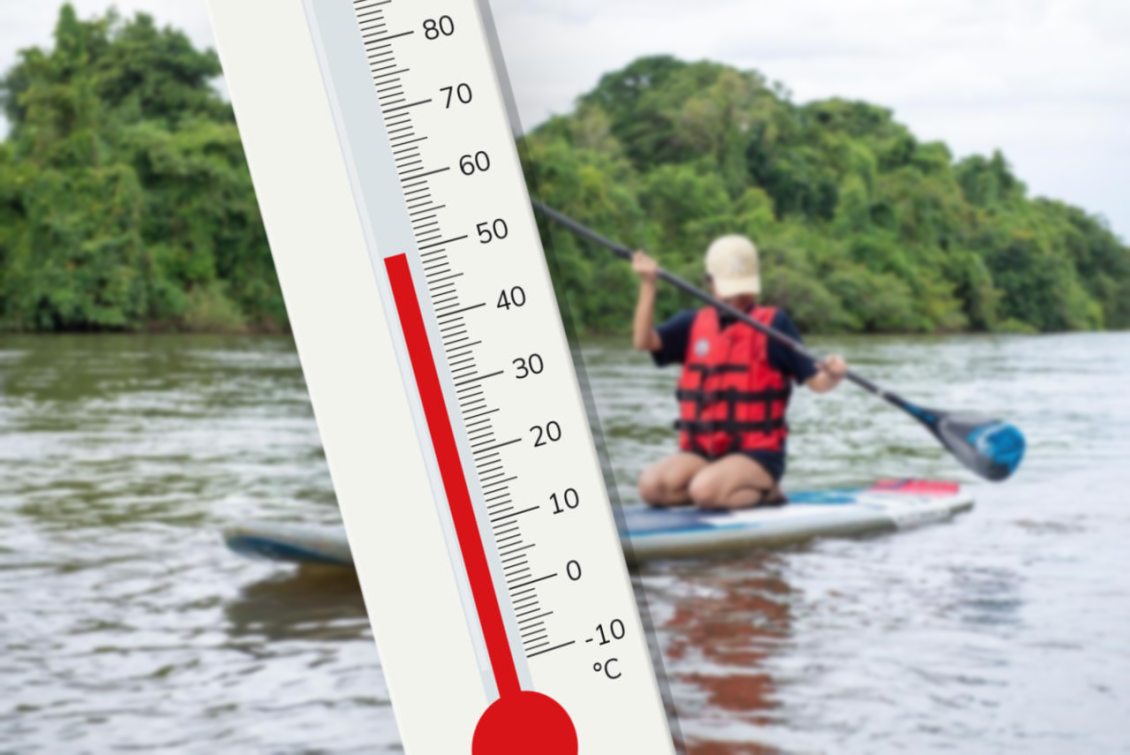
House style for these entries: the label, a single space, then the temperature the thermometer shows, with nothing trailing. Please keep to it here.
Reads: 50 °C
